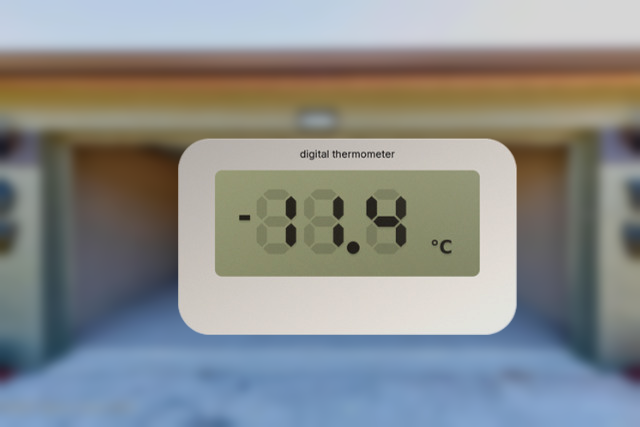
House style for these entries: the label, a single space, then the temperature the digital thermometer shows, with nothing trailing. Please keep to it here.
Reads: -11.4 °C
